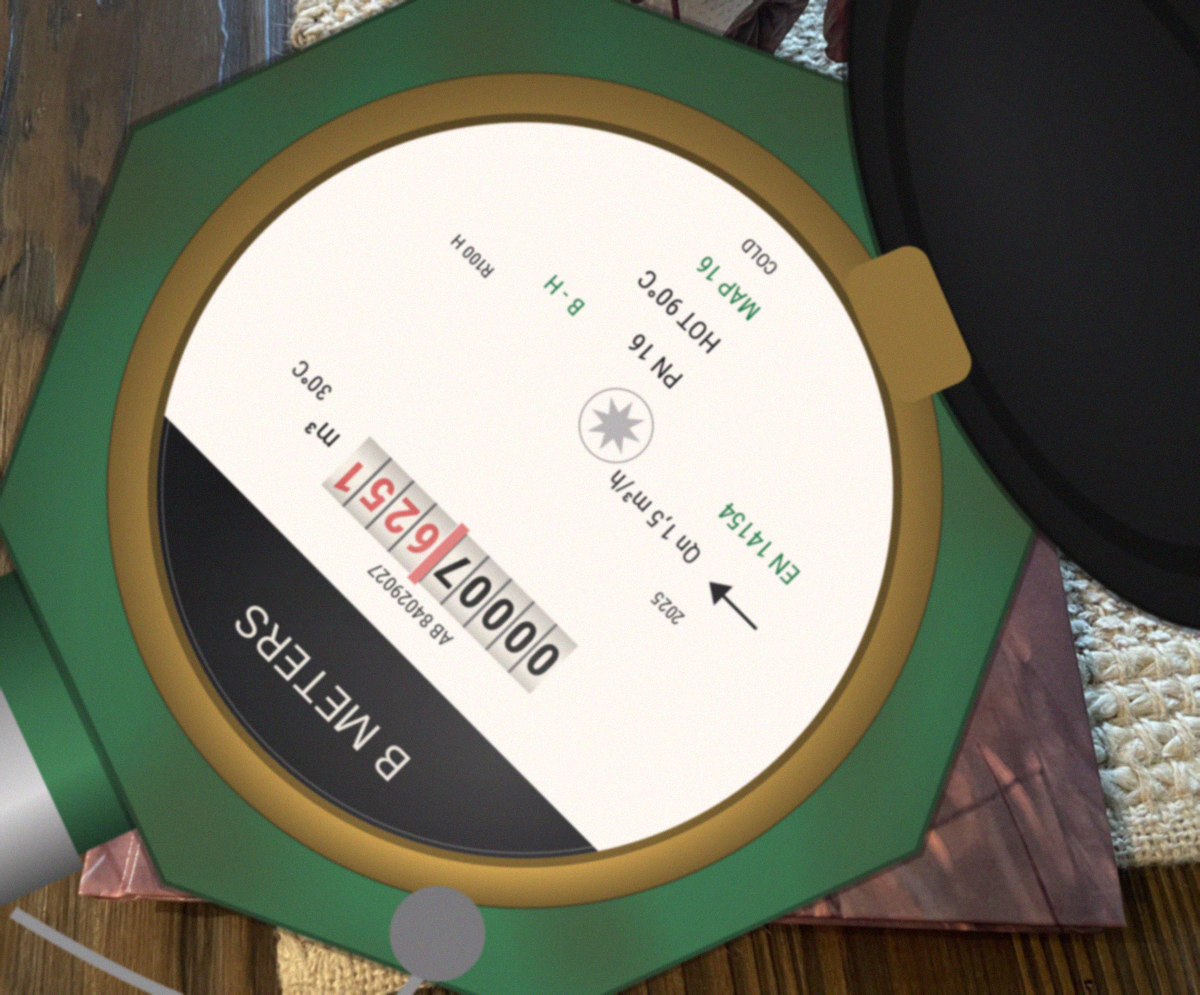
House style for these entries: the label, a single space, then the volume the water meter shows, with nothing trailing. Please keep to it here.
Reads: 7.6251 m³
